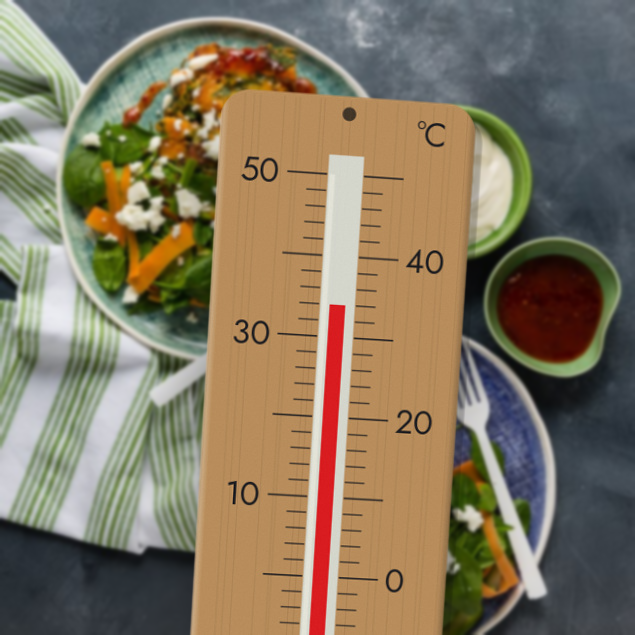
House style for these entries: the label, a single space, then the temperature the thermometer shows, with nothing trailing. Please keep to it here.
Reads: 34 °C
